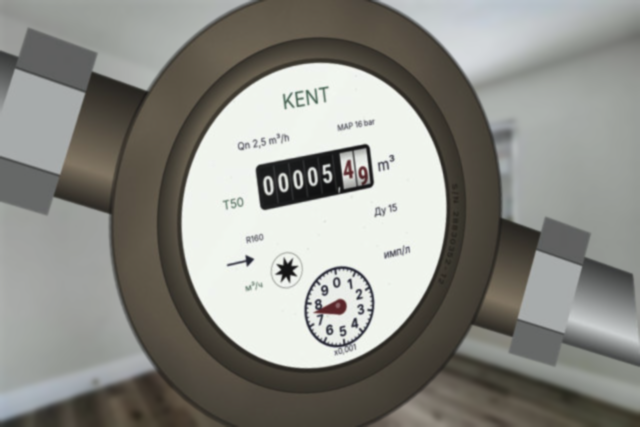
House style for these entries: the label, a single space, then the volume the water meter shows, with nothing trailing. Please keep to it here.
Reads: 5.487 m³
